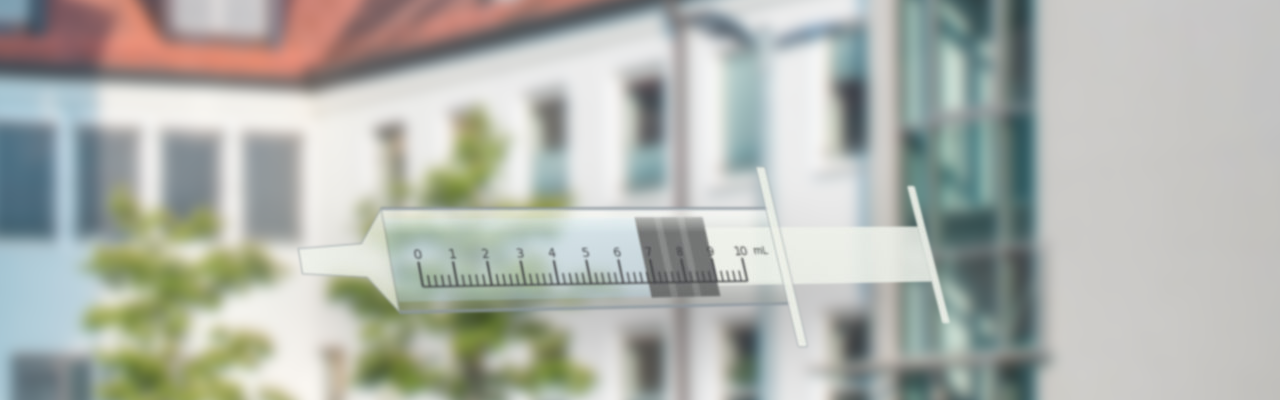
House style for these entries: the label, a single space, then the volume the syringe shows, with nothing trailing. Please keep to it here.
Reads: 6.8 mL
